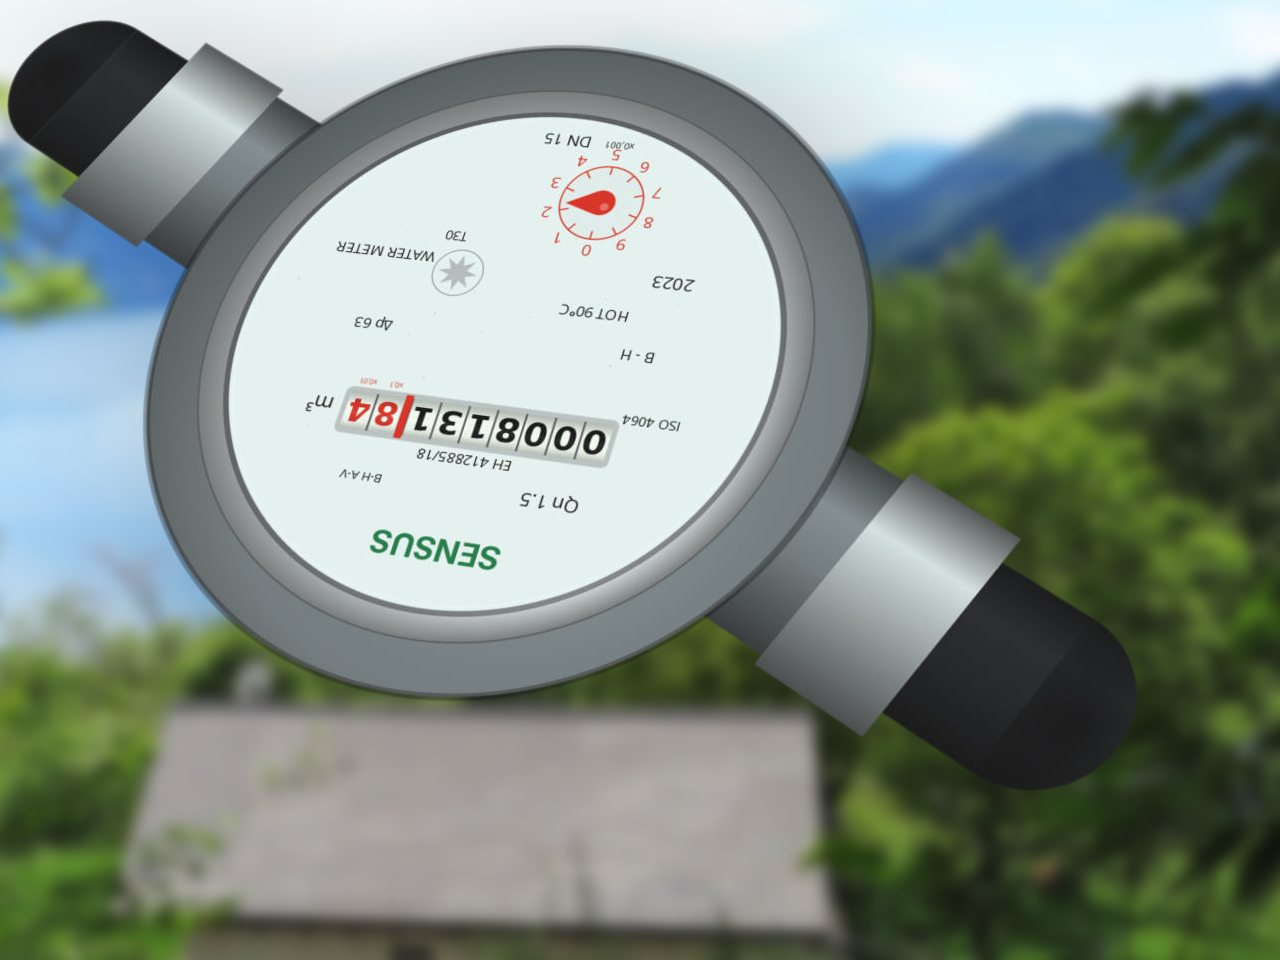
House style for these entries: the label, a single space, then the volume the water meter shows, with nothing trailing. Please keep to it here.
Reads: 8131.842 m³
